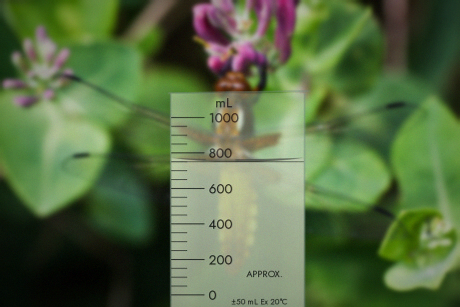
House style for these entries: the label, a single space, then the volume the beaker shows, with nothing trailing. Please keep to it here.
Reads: 750 mL
